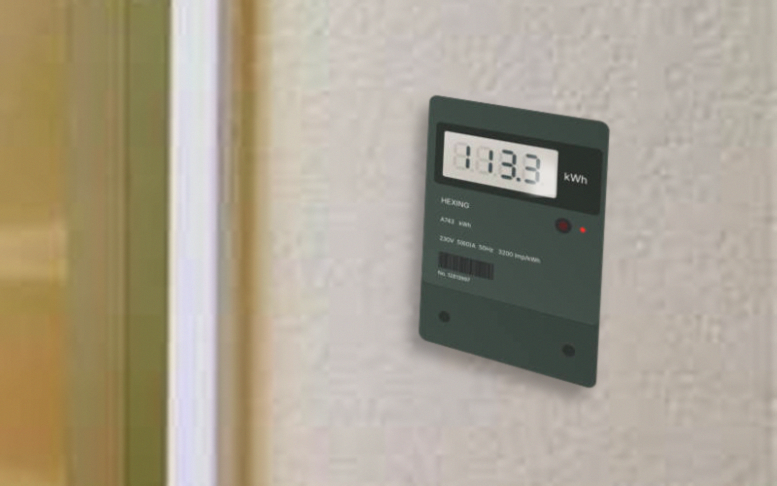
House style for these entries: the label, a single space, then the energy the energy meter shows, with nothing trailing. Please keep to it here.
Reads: 113.3 kWh
